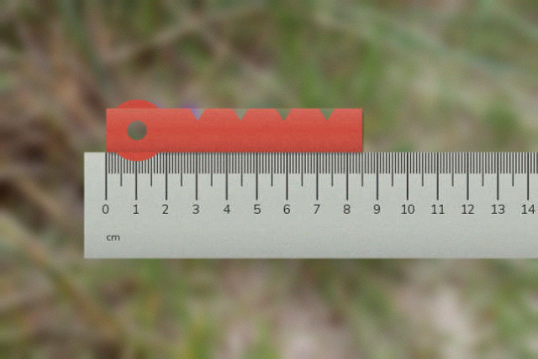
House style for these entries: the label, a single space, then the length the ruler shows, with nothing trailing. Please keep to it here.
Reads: 8.5 cm
